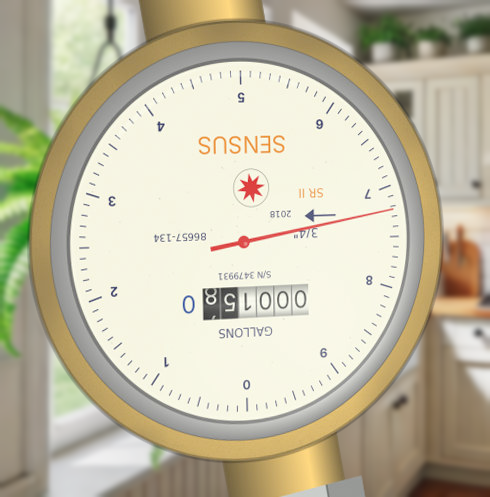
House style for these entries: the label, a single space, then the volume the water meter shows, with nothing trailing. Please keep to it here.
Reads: 1577.2 gal
